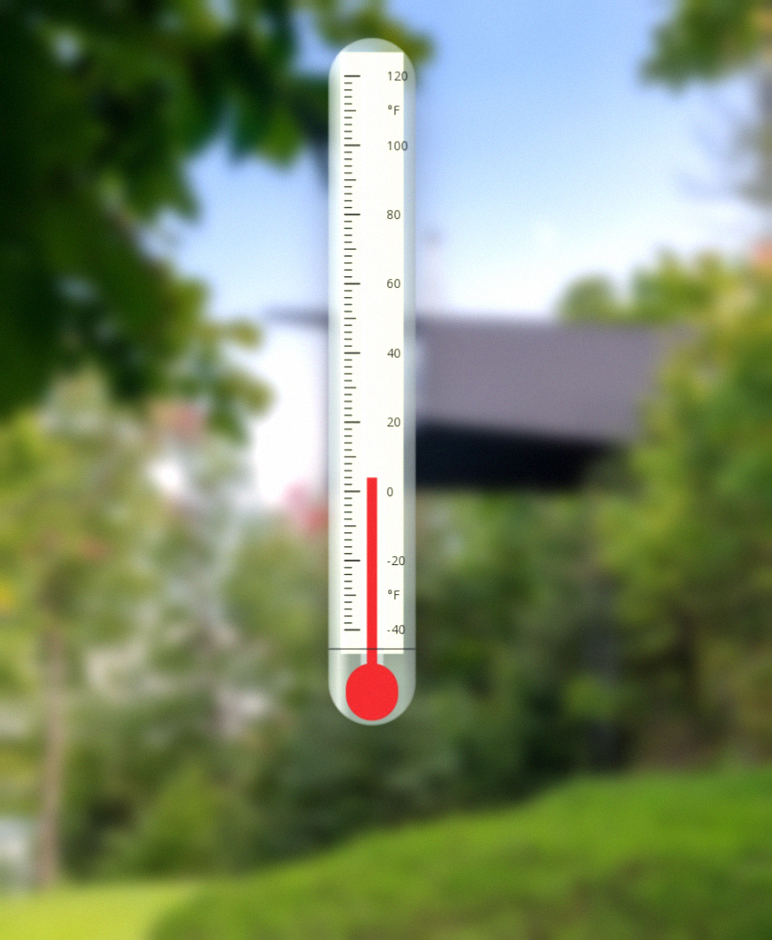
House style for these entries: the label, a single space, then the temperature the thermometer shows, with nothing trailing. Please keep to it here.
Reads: 4 °F
